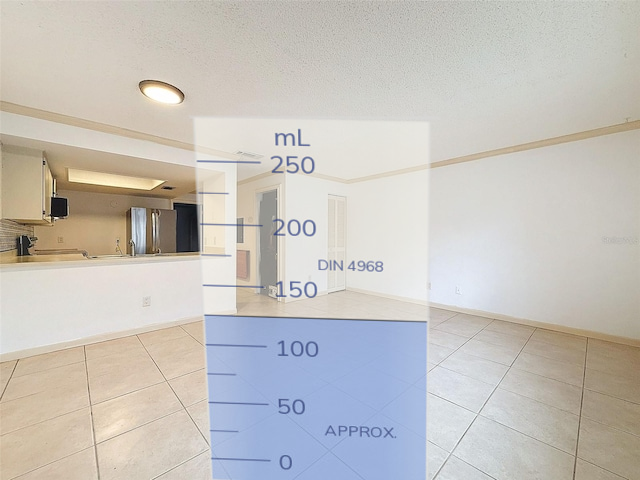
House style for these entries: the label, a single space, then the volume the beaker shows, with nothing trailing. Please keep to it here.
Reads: 125 mL
